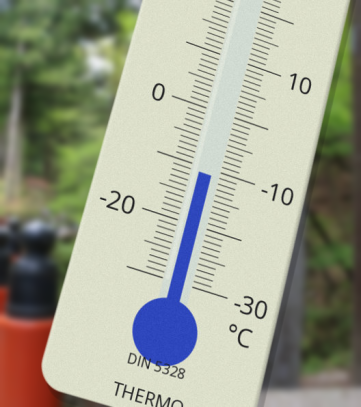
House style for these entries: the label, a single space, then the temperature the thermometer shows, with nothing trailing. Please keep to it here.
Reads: -11 °C
